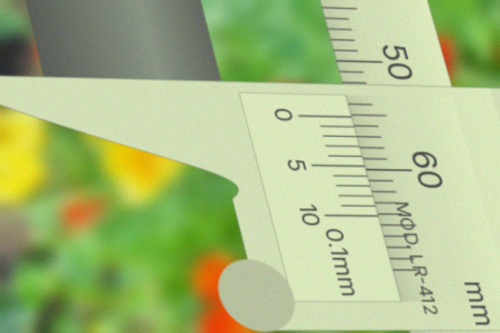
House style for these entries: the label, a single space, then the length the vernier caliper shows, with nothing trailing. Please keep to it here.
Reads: 55.2 mm
